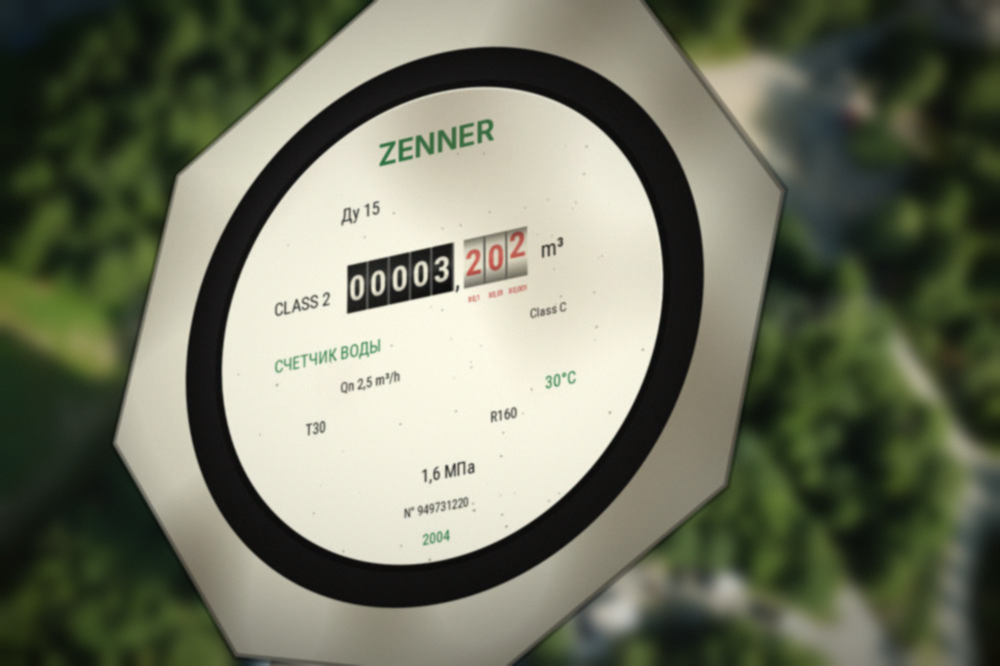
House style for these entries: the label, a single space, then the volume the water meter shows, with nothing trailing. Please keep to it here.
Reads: 3.202 m³
